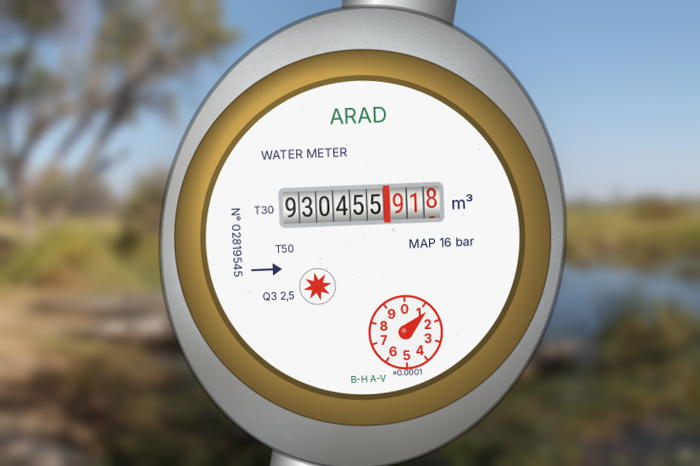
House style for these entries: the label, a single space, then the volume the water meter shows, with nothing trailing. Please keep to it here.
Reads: 930455.9181 m³
